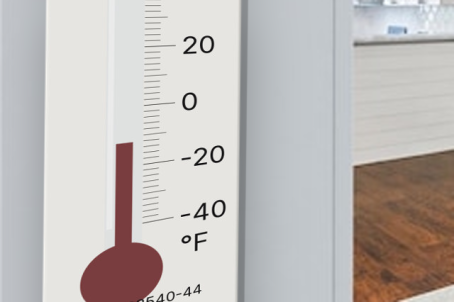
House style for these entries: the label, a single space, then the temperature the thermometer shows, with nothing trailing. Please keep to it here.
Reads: -12 °F
